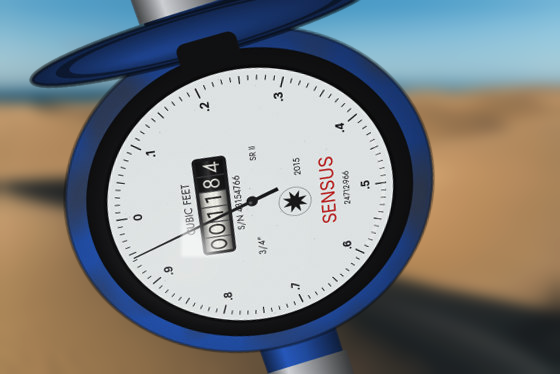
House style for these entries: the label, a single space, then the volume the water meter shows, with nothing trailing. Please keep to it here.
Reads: 1183.94 ft³
